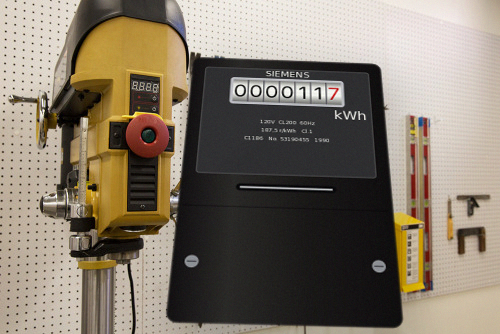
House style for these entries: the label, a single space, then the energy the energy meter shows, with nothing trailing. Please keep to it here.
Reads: 11.7 kWh
